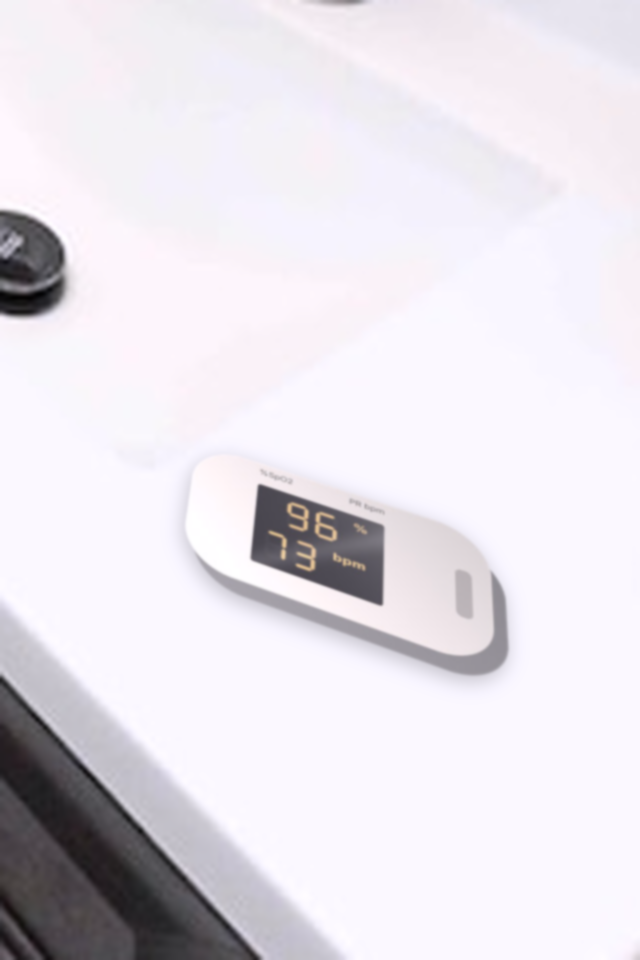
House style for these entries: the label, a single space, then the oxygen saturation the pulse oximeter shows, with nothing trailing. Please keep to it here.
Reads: 96 %
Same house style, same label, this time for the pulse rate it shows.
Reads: 73 bpm
